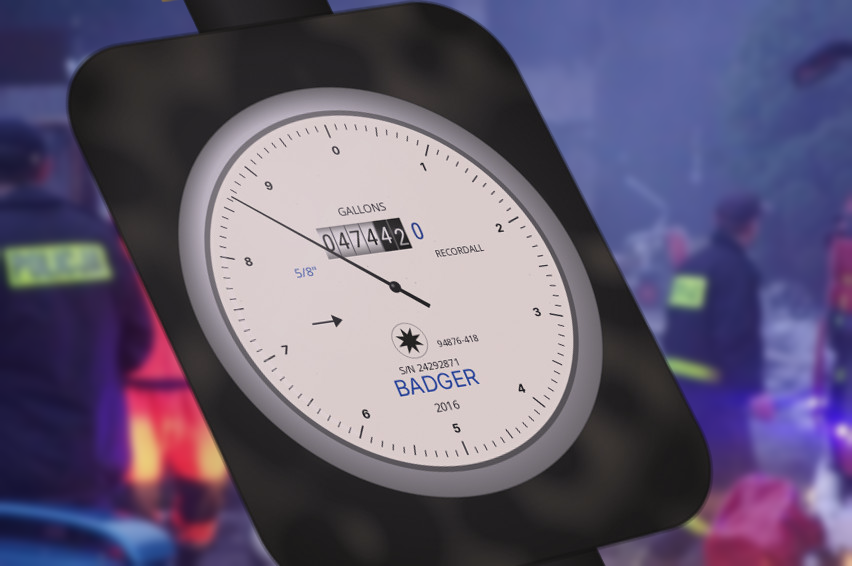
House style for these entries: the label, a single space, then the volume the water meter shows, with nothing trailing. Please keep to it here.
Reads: 474418.6 gal
